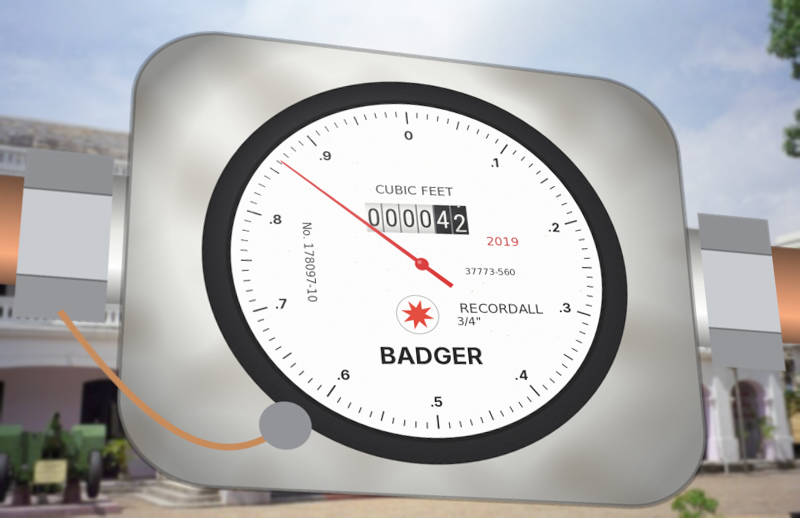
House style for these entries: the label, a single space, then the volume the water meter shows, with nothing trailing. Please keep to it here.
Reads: 41.86 ft³
